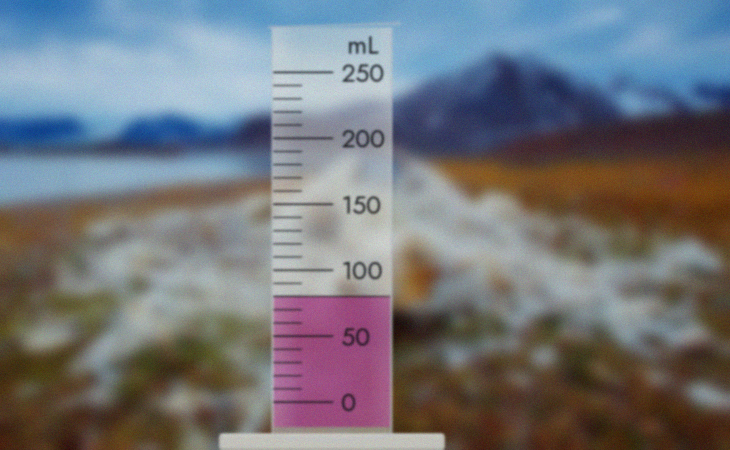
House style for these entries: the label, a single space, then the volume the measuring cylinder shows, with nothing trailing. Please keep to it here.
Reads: 80 mL
